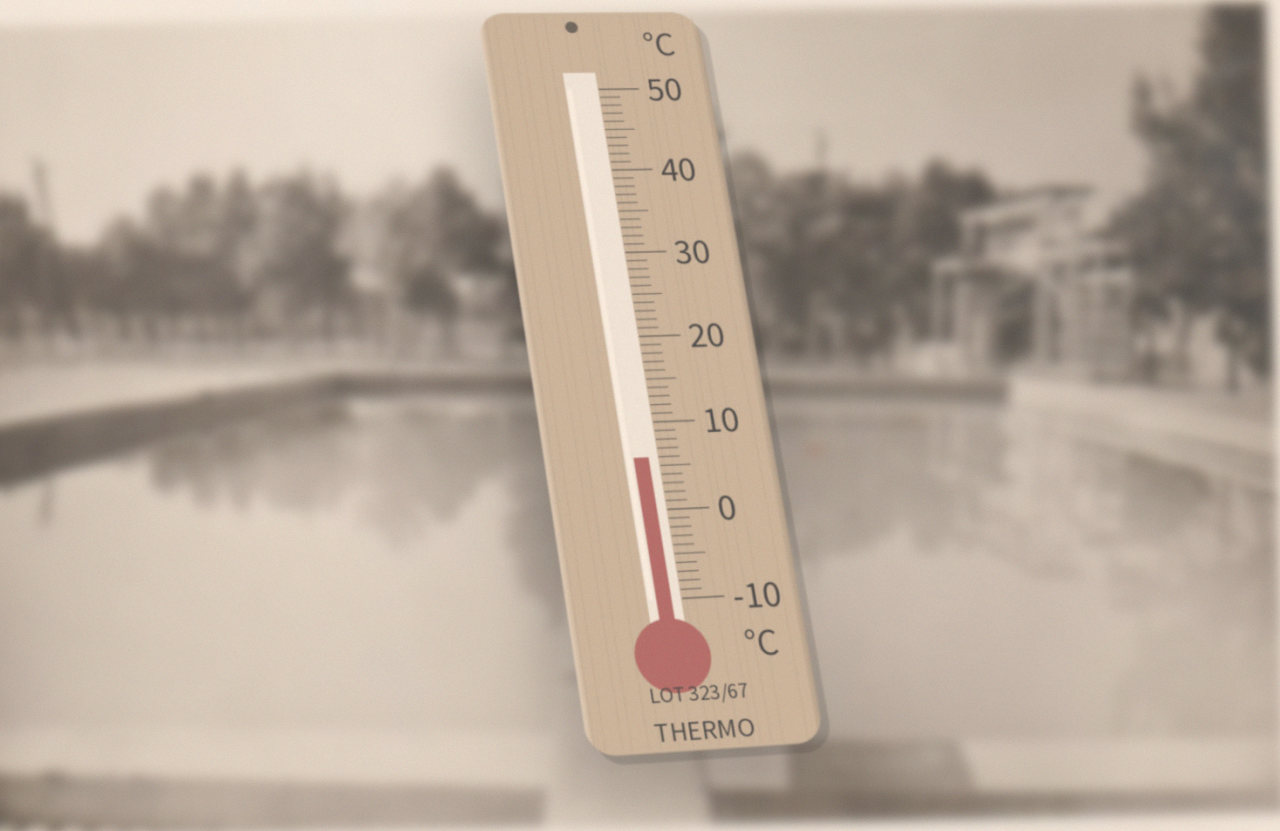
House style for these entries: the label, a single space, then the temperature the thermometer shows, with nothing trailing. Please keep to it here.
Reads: 6 °C
